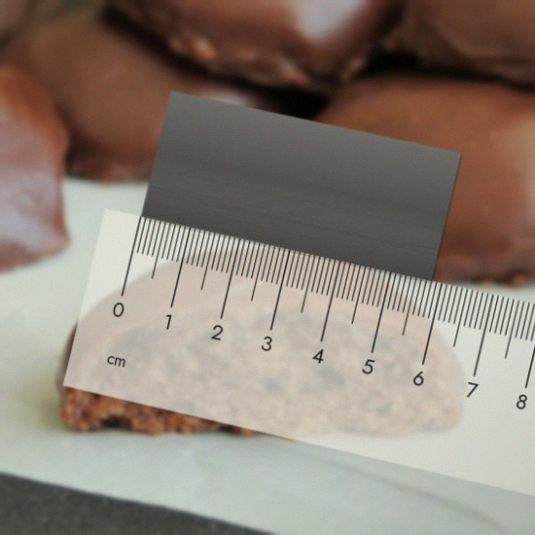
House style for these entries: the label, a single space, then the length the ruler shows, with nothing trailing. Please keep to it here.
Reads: 5.8 cm
